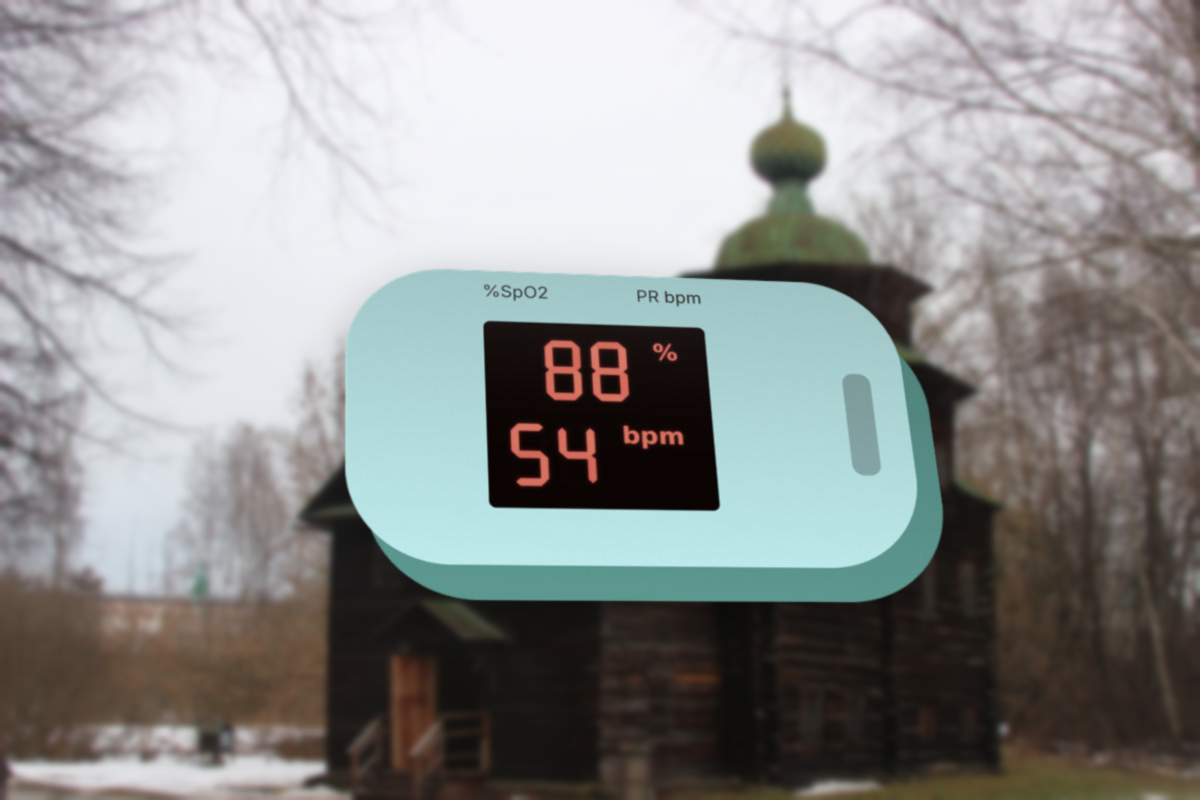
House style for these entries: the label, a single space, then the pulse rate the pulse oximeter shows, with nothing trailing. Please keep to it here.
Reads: 54 bpm
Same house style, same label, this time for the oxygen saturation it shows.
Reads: 88 %
